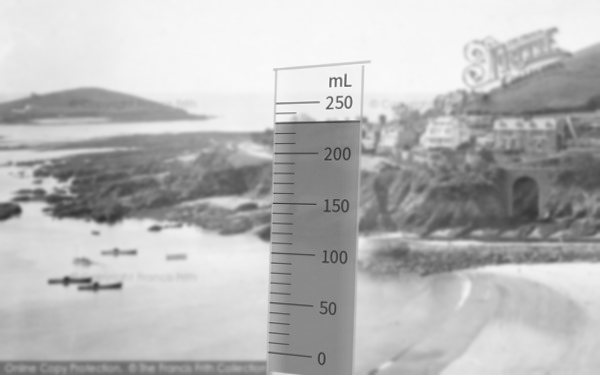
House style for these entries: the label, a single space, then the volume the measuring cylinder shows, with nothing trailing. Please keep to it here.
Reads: 230 mL
